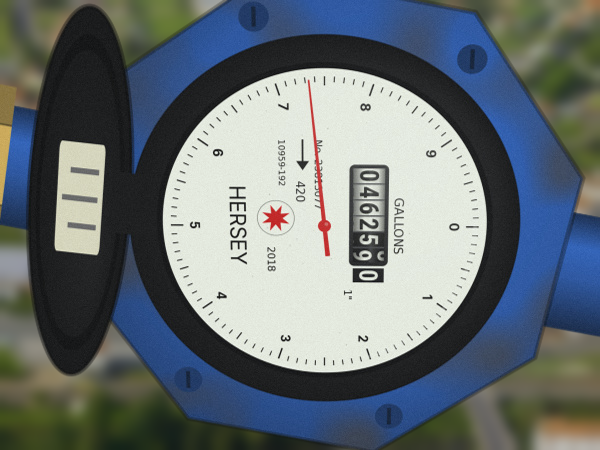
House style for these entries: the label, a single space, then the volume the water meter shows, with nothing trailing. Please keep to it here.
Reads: 462587.3 gal
